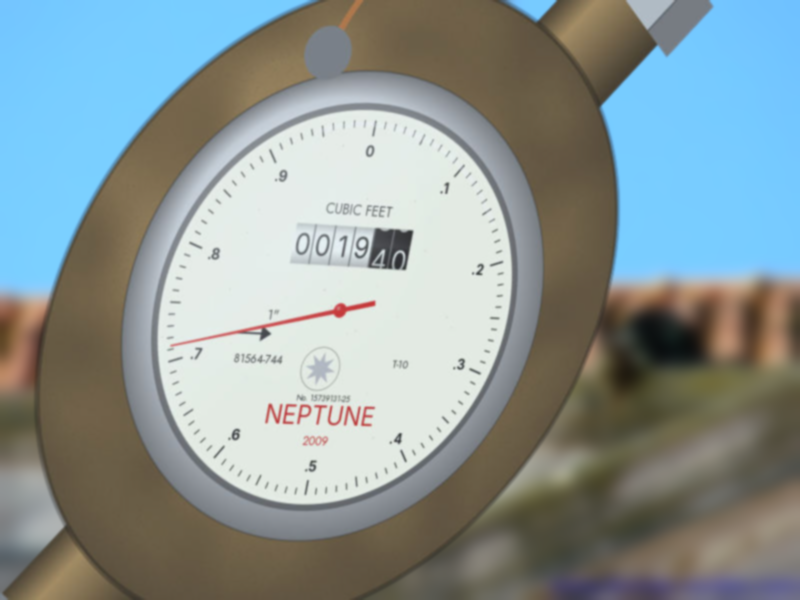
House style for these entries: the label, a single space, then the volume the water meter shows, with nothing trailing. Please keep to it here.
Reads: 1939.71 ft³
